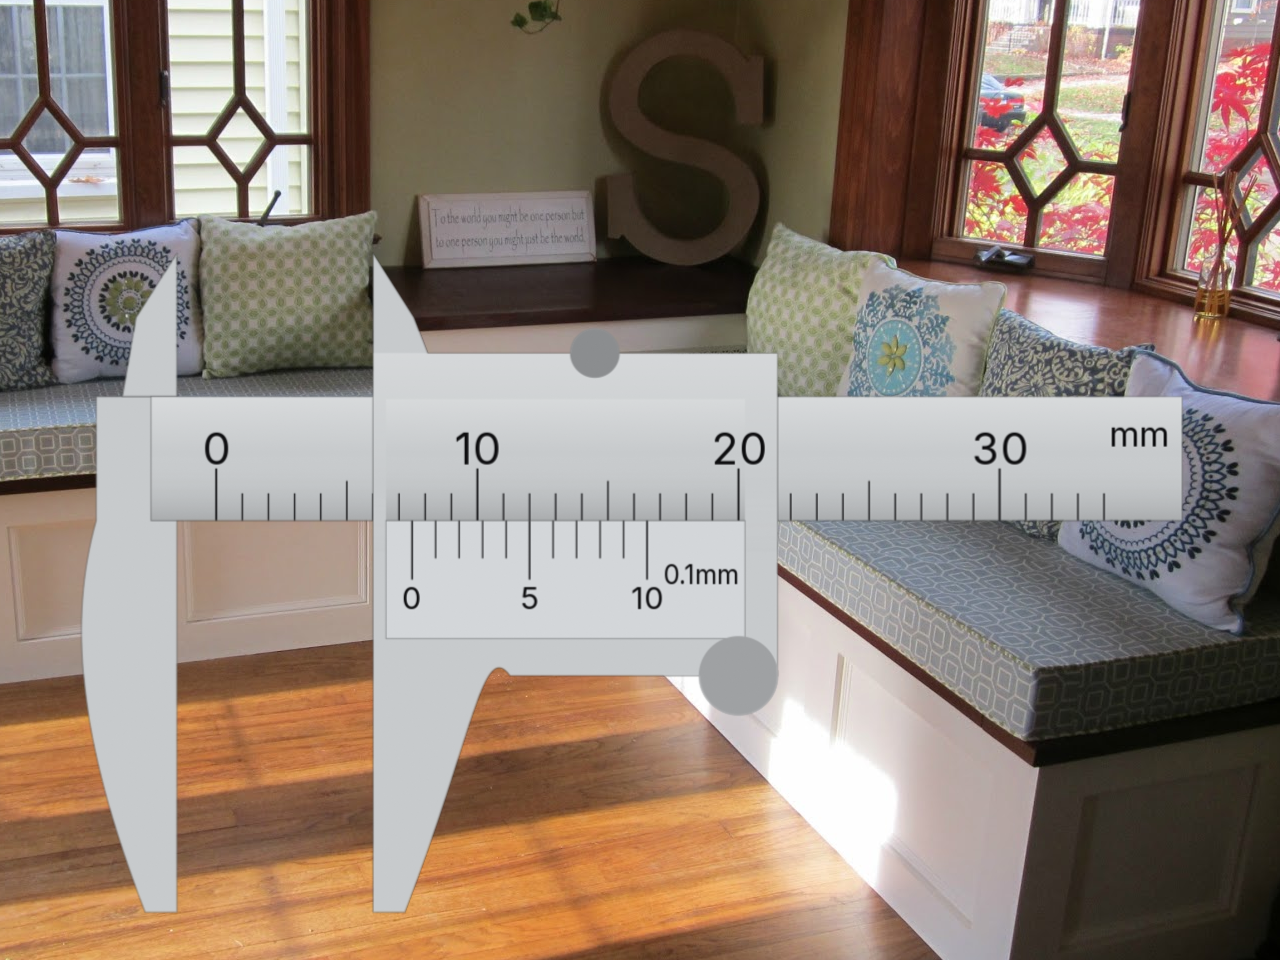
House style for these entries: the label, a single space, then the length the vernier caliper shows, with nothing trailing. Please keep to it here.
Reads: 7.5 mm
